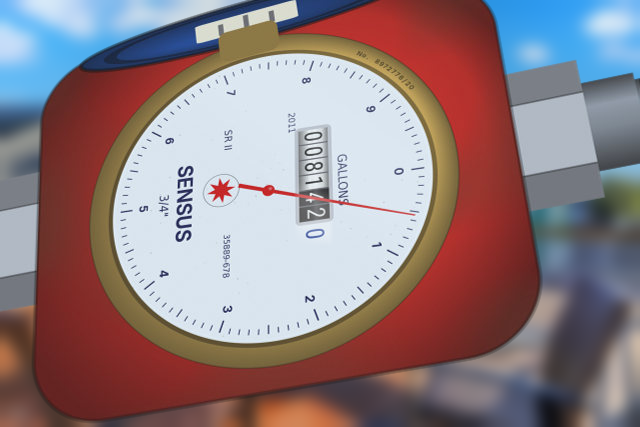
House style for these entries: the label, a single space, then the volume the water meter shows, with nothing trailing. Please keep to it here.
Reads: 81420.5 gal
